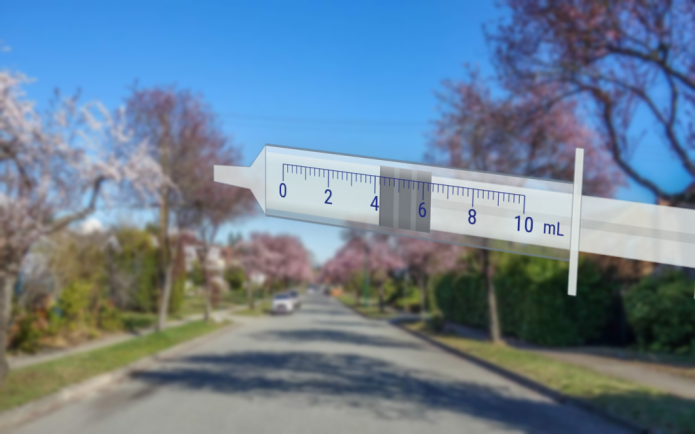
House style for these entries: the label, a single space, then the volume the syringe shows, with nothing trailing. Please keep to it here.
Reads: 4.2 mL
